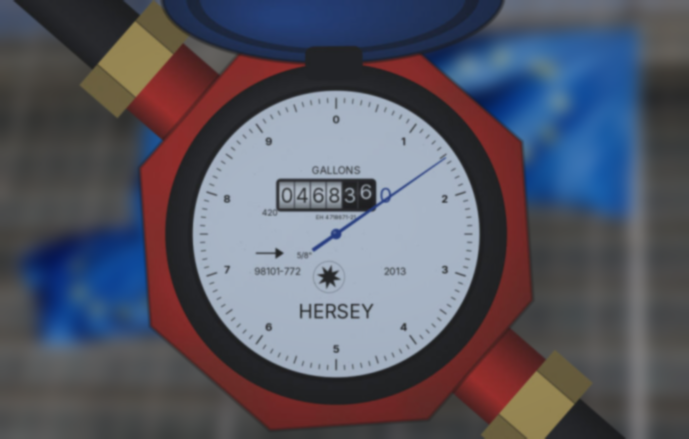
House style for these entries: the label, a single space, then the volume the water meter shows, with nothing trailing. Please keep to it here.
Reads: 468361.5 gal
